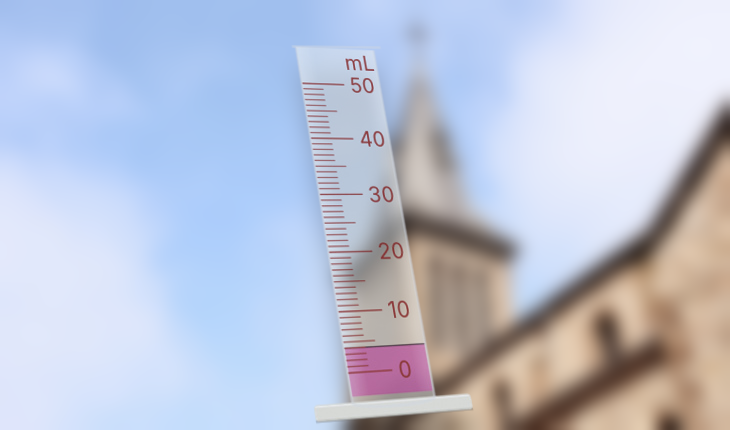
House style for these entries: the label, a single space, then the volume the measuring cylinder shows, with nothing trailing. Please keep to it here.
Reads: 4 mL
